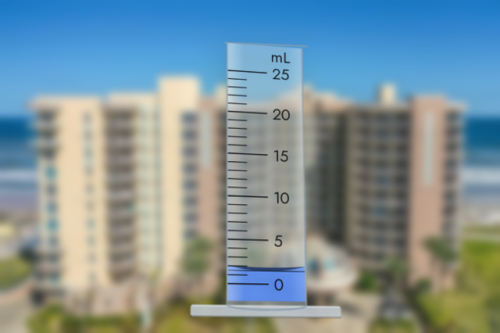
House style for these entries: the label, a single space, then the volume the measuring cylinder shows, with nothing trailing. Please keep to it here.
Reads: 1.5 mL
